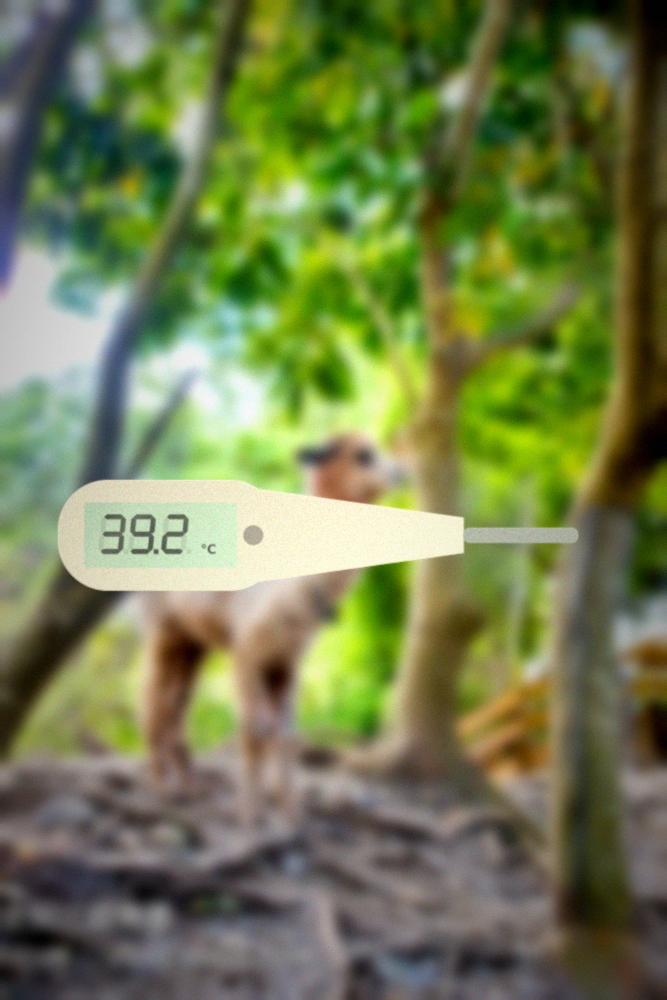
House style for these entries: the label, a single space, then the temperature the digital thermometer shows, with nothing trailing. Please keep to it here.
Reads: 39.2 °C
